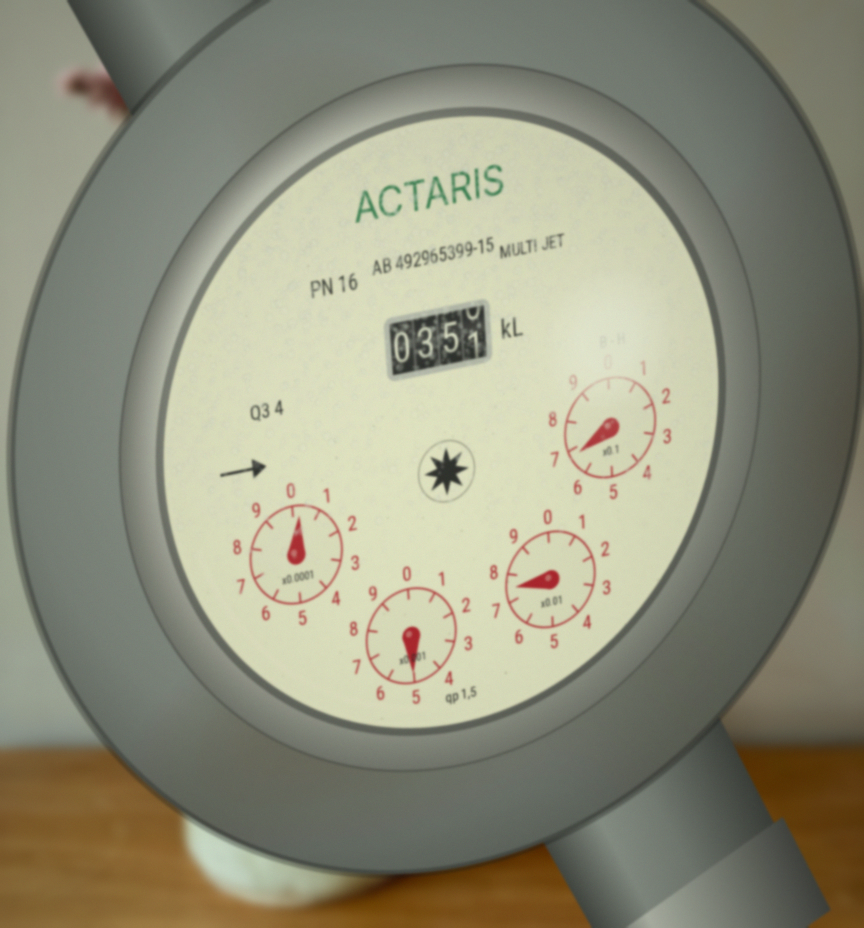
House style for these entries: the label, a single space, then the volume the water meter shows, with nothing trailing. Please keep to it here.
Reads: 350.6750 kL
